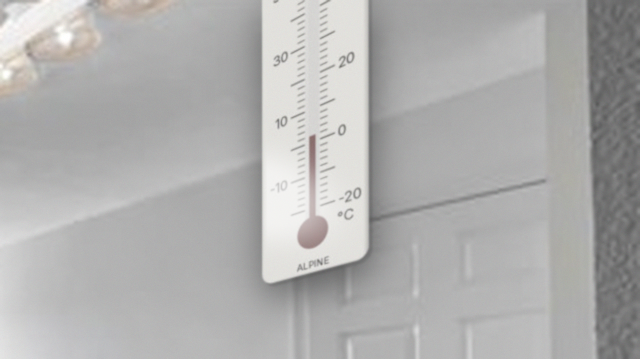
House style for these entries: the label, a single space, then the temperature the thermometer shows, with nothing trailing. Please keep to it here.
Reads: 2 °C
